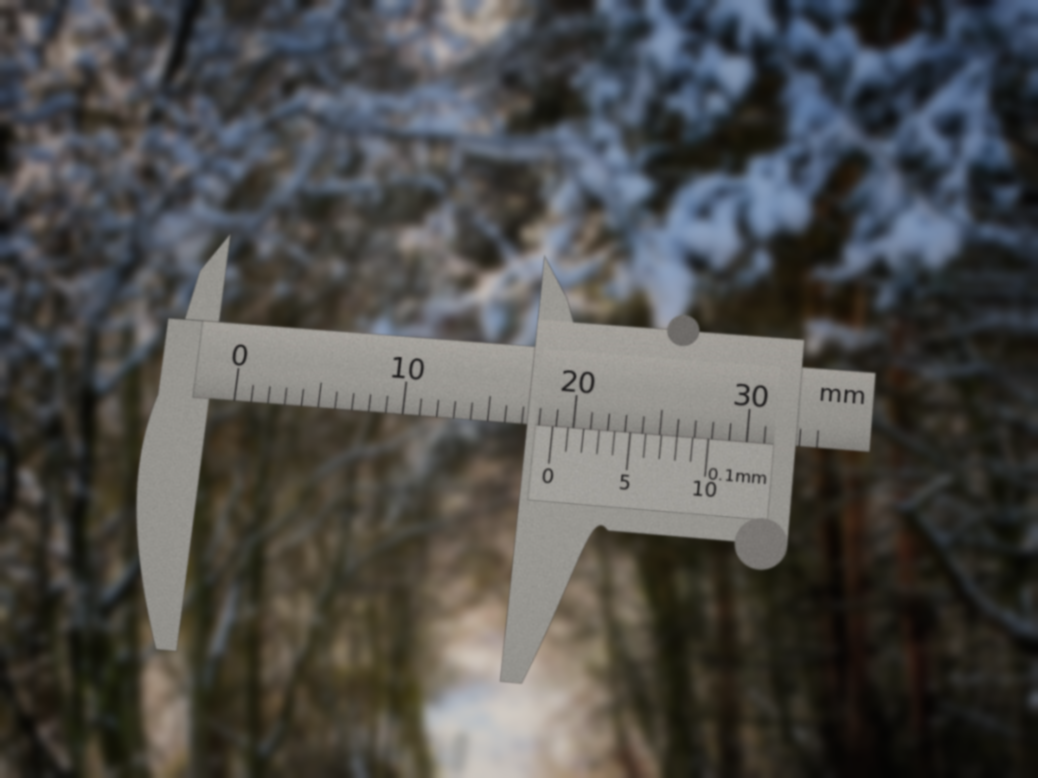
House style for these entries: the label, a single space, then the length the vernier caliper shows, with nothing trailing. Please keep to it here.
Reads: 18.8 mm
